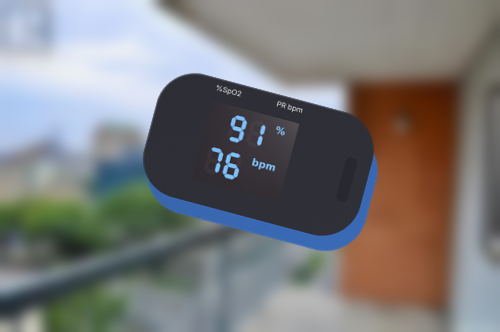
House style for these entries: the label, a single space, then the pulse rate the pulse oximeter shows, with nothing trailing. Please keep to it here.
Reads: 76 bpm
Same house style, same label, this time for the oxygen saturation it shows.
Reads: 91 %
